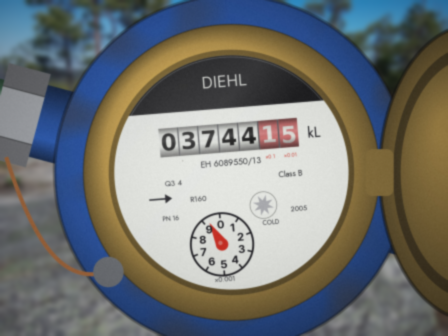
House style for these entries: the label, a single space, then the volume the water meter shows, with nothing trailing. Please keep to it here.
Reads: 3744.149 kL
